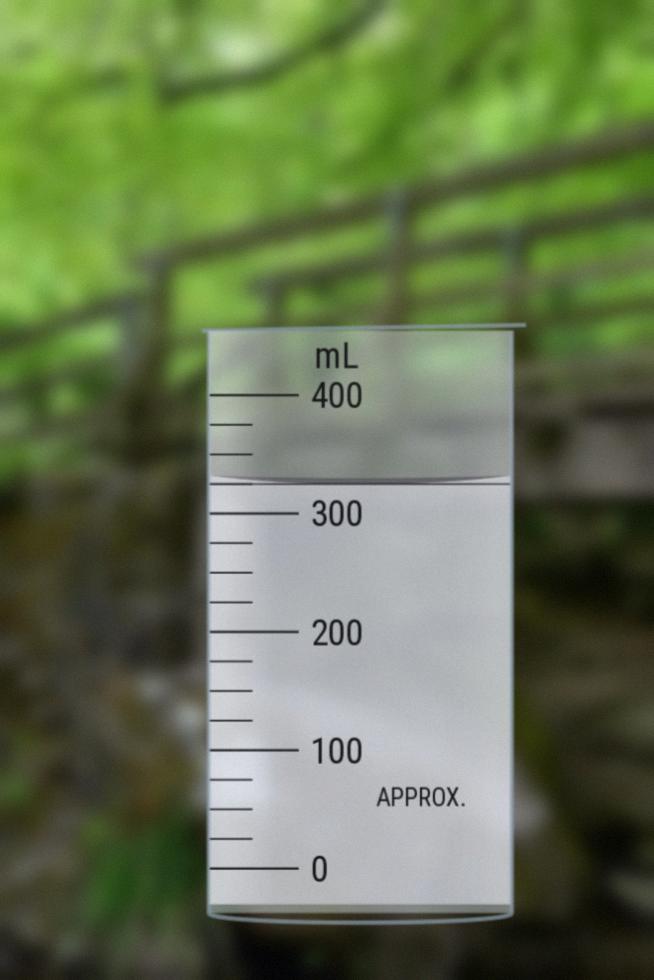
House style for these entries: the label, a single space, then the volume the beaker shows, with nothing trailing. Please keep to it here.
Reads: 325 mL
